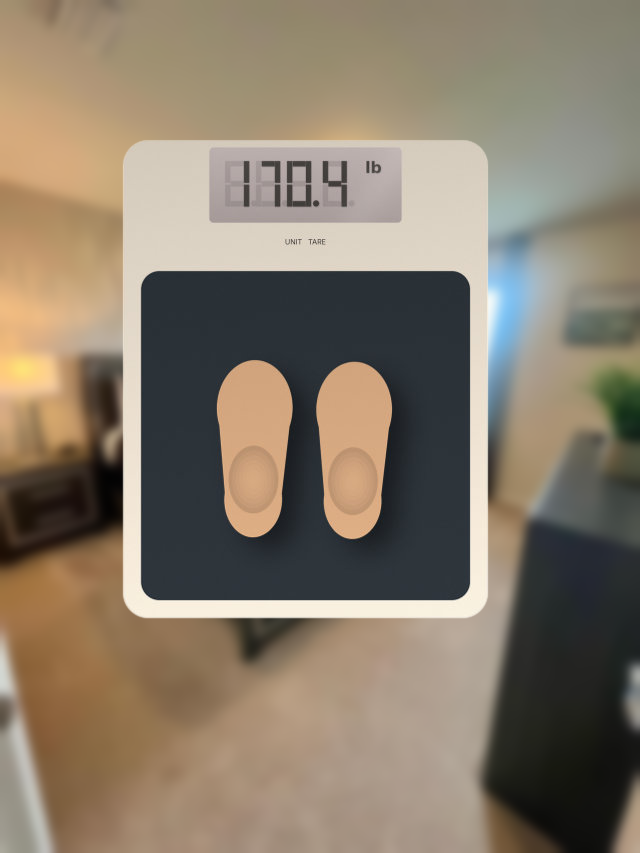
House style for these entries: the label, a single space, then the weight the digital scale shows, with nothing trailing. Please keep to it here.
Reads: 170.4 lb
